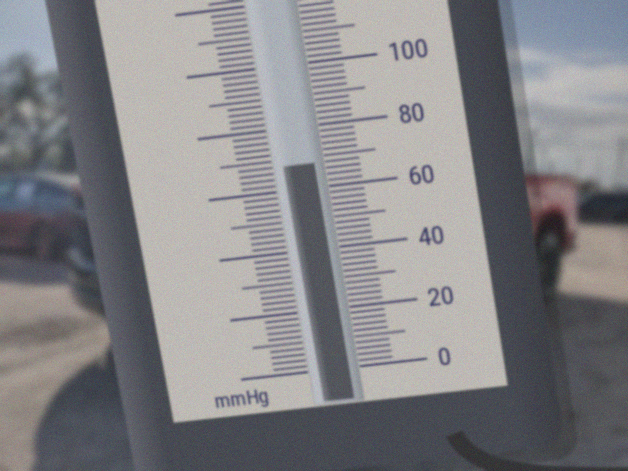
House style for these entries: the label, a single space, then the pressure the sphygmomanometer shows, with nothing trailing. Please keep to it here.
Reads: 68 mmHg
